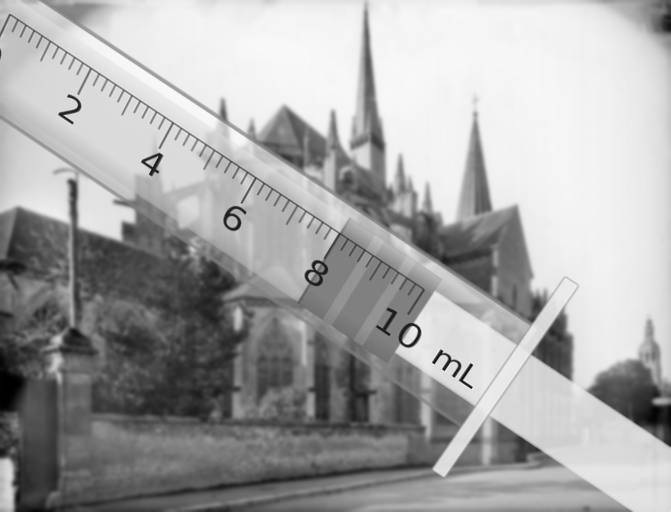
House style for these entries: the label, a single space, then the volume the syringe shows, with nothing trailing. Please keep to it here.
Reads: 8 mL
